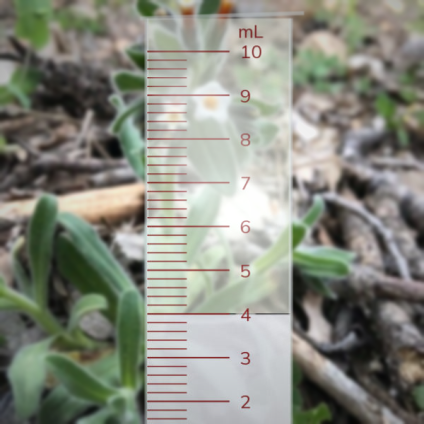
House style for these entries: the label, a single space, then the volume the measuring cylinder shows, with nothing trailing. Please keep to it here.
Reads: 4 mL
